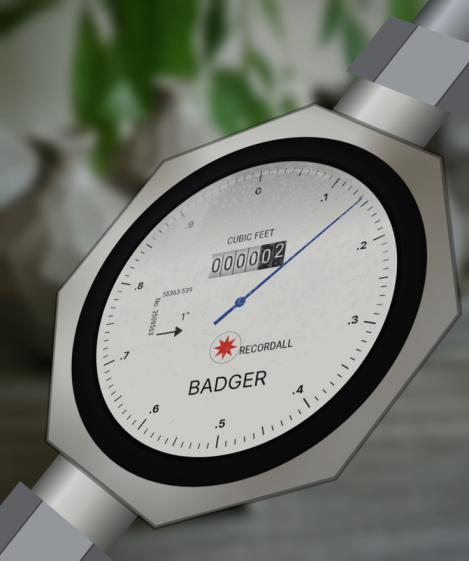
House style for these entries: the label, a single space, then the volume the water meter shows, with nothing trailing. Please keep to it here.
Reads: 2.14 ft³
